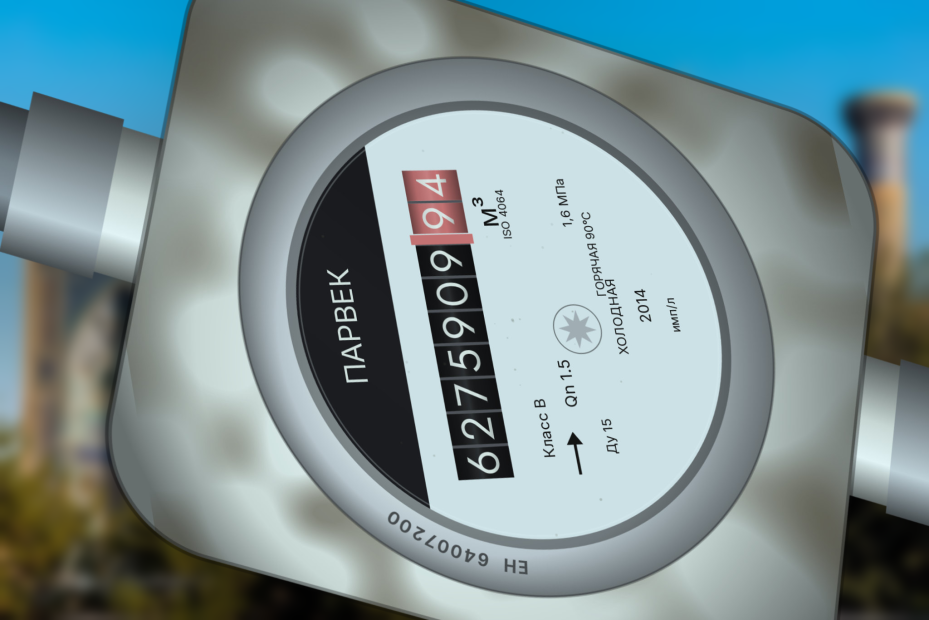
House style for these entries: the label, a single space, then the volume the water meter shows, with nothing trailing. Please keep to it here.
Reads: 6275909.94 m³
